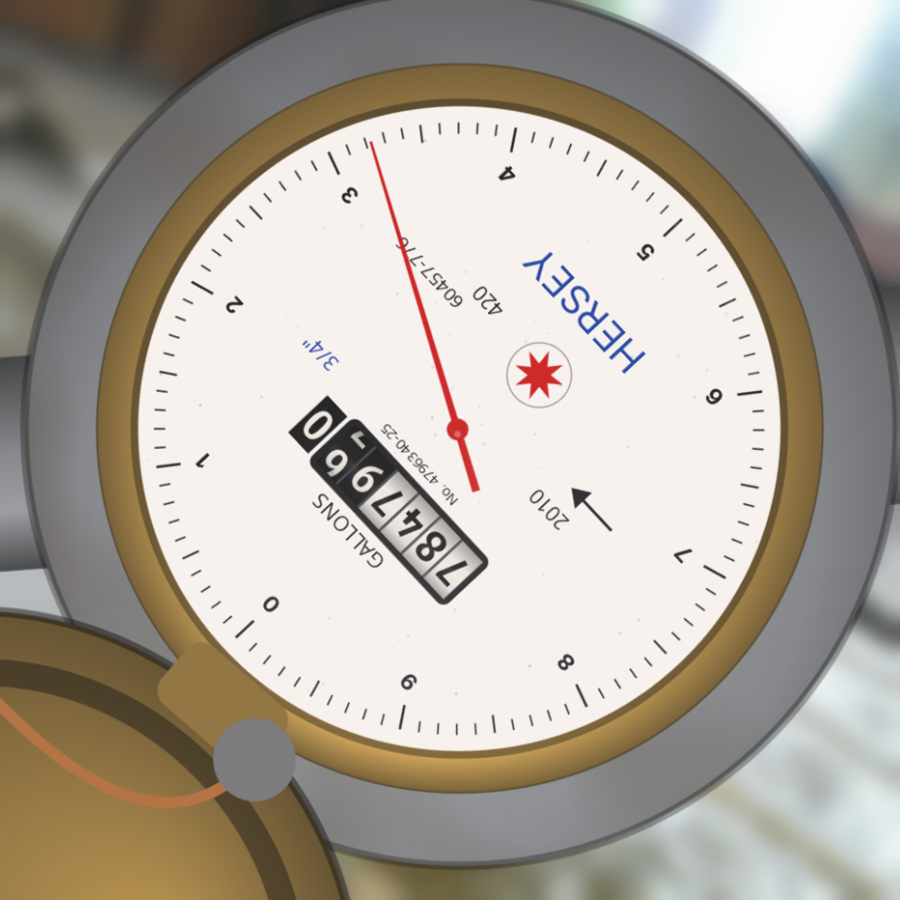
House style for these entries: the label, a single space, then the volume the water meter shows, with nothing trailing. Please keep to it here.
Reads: 7847963.2 gal
